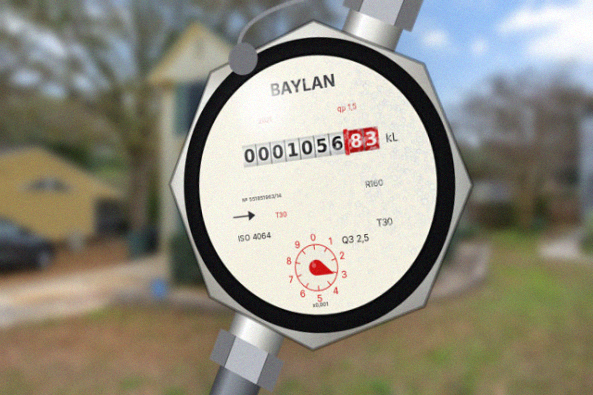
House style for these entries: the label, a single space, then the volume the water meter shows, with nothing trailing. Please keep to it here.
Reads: 1056.833 kL
